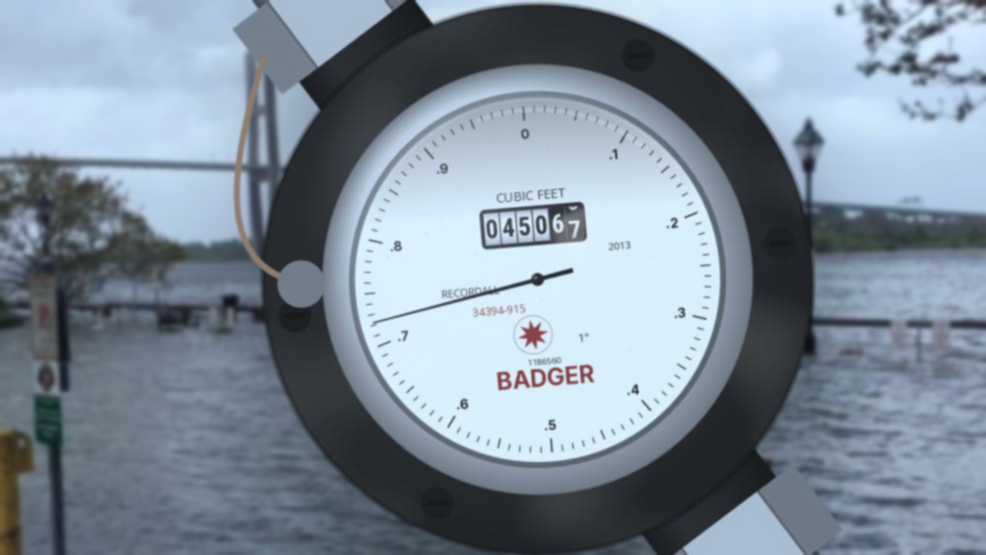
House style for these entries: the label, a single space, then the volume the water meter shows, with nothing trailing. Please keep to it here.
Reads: 45066.72 ft³
